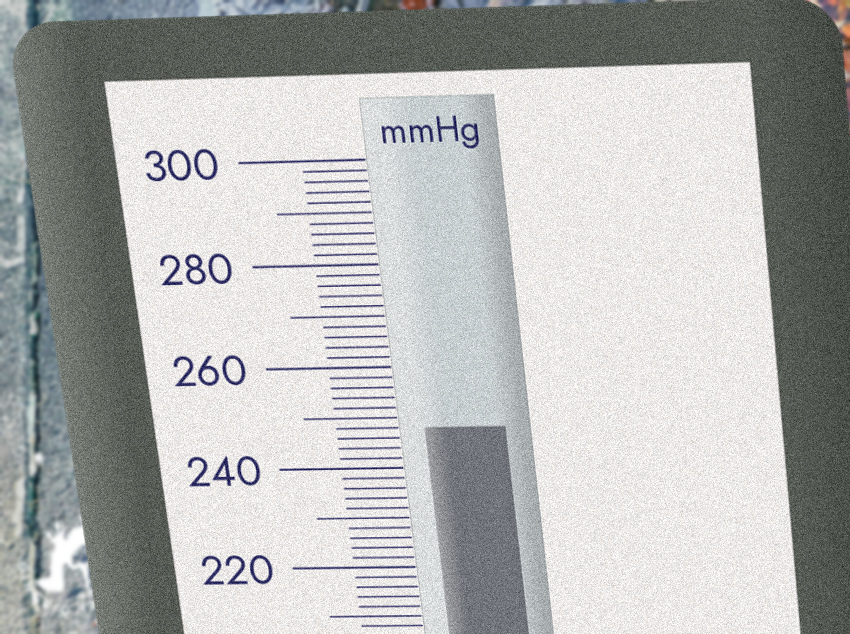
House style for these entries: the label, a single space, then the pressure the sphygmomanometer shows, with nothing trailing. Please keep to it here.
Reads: 248 mmHg
